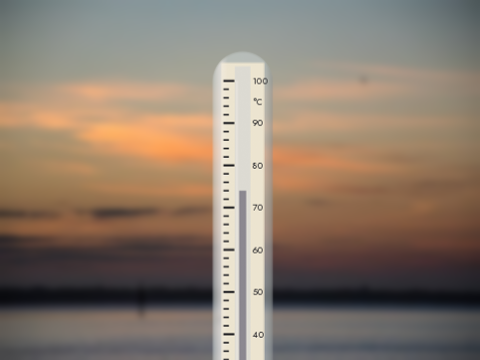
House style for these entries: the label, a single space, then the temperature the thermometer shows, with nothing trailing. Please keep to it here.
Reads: 74 °C
